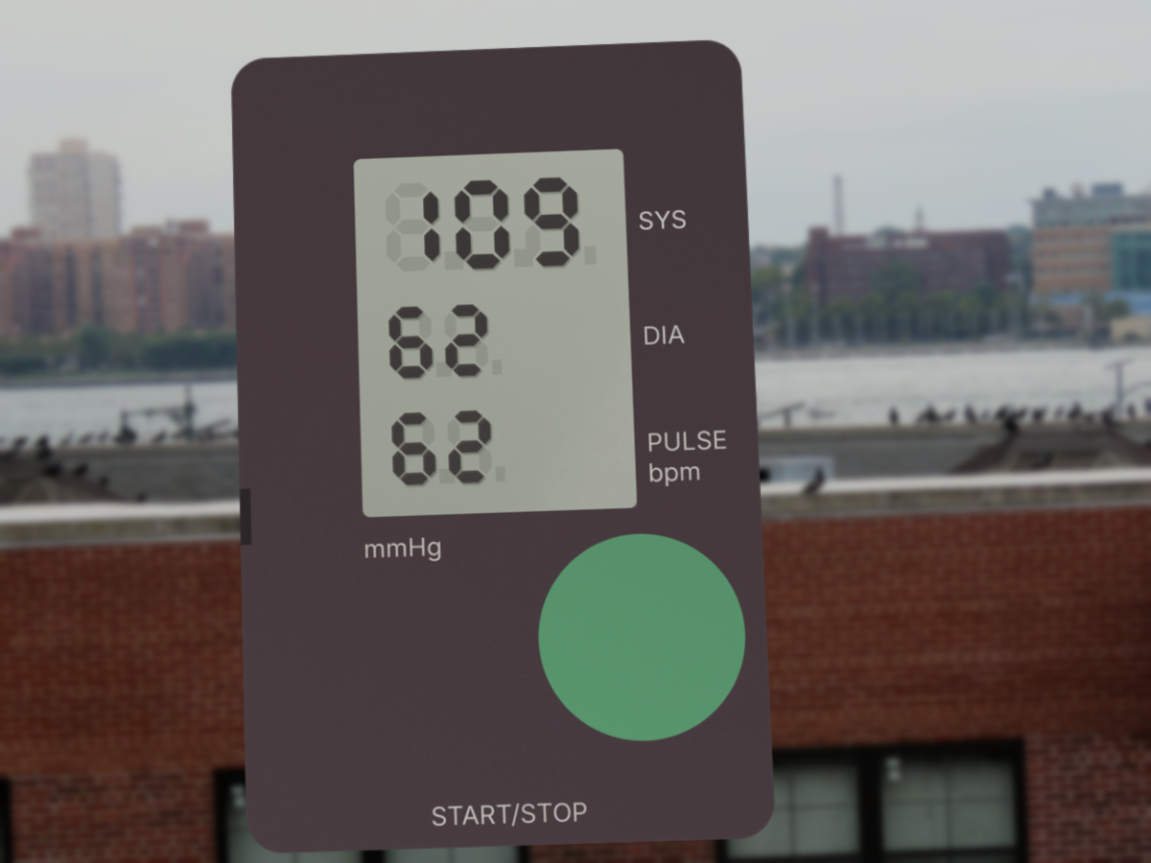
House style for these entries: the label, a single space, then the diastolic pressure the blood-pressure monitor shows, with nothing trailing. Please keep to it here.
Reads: 62 mmHg
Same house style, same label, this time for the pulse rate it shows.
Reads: 62 bpm
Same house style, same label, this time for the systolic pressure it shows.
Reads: 109 mmHg
